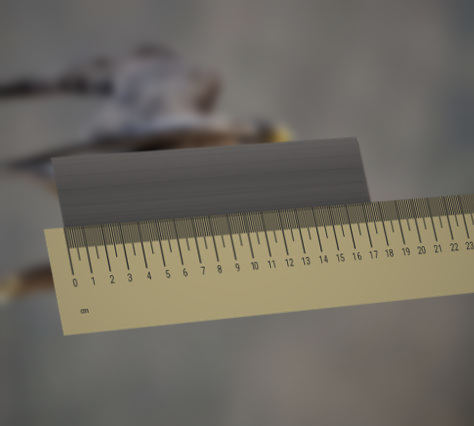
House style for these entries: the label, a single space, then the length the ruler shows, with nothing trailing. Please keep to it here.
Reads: 17.5 cm
